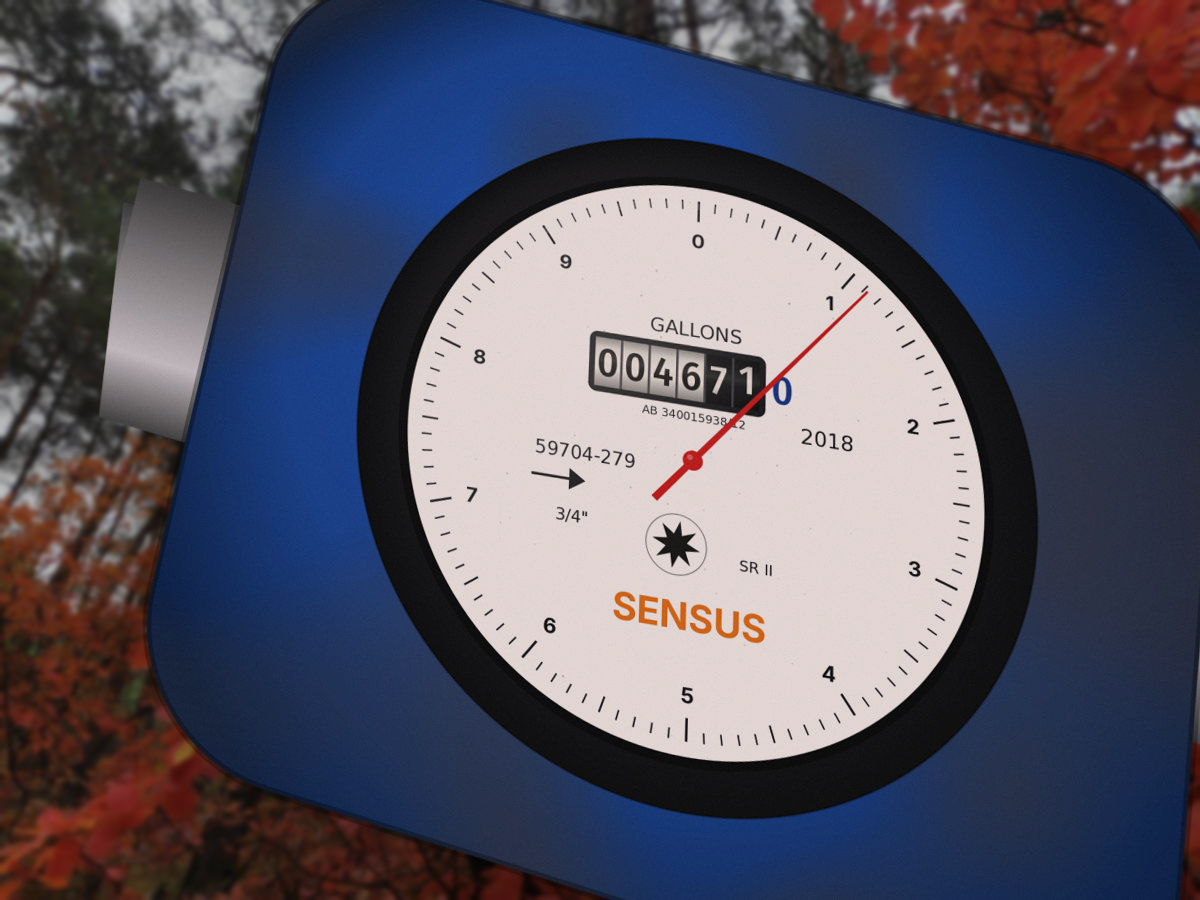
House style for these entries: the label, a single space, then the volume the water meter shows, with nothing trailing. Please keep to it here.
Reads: 46711.1 gal
